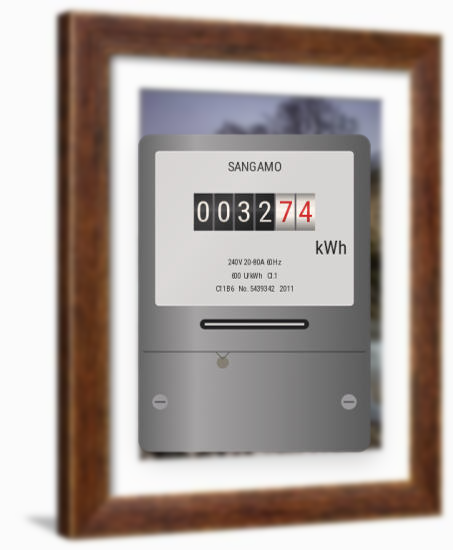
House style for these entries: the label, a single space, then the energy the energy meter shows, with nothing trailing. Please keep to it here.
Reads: 32.74 kWh
